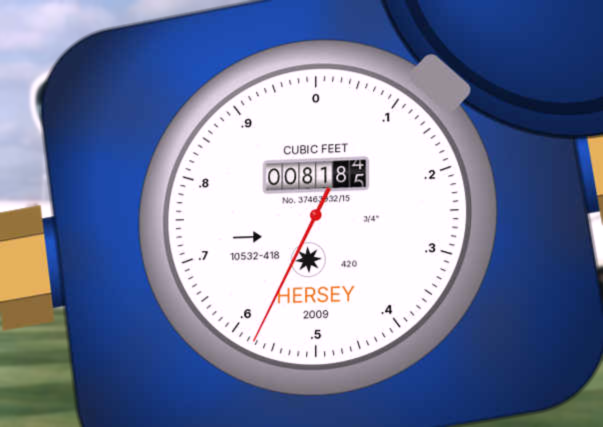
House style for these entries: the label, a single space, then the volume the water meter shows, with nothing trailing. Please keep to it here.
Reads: 8184.57 ft³
